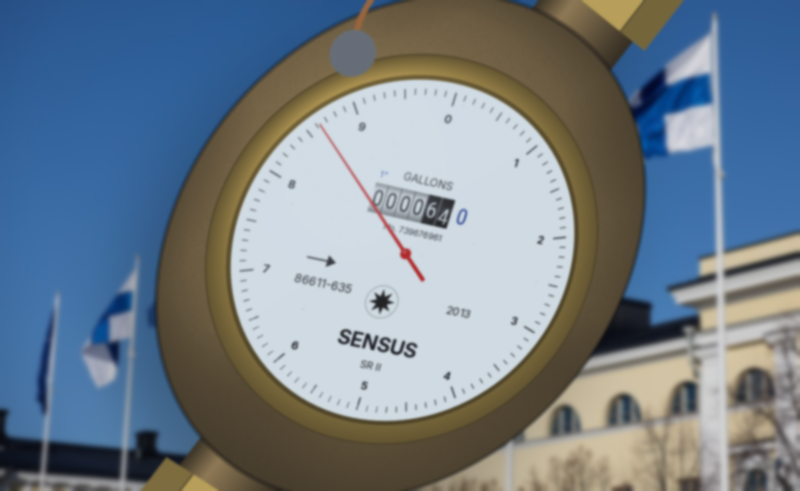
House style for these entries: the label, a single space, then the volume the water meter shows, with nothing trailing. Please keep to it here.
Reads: 638.6 gal
